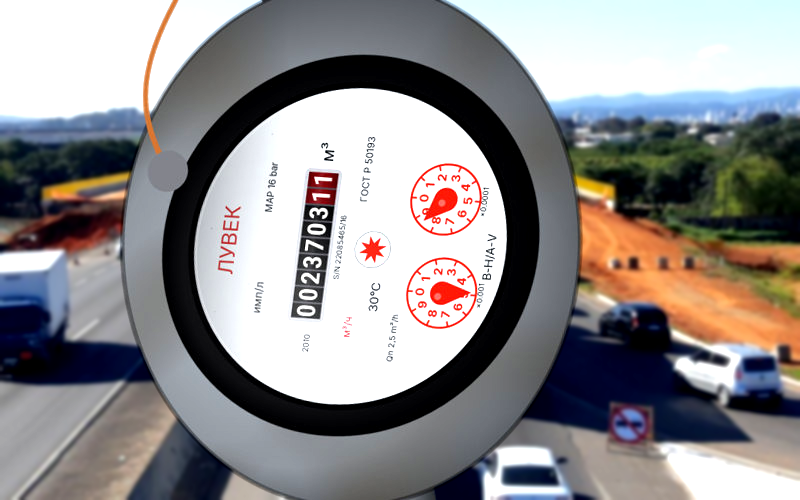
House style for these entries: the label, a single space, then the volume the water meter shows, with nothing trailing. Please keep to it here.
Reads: 23703.1148 m³
